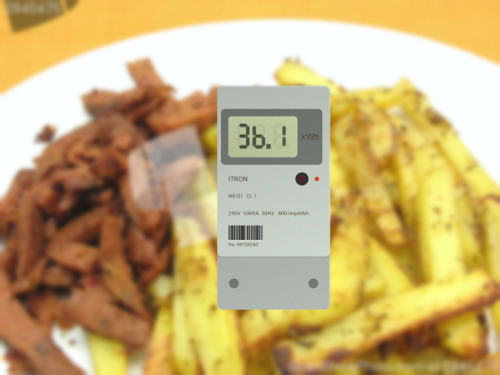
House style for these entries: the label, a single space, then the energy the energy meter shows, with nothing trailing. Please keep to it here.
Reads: 36.1 kWh
